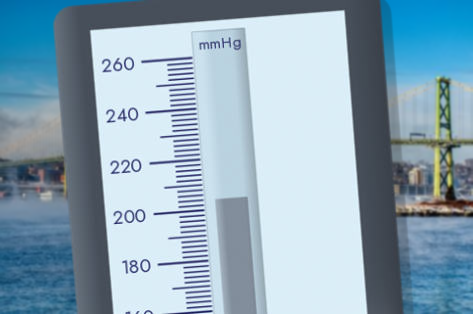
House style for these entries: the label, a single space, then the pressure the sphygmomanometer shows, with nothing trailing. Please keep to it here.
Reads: 204 mmHg
